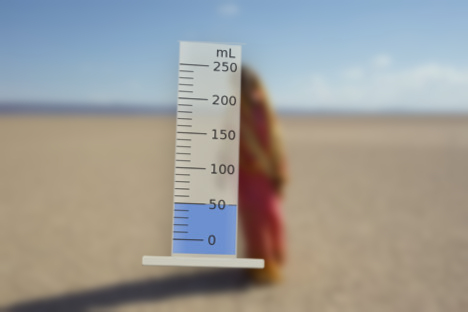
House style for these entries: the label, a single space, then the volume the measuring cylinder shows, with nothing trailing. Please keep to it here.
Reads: 50 mL
